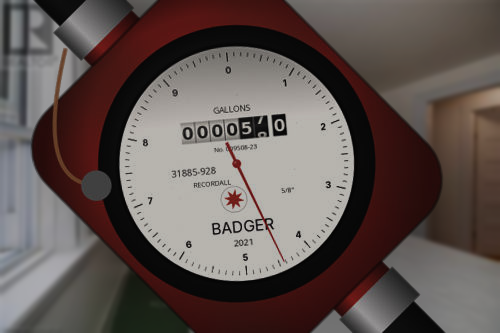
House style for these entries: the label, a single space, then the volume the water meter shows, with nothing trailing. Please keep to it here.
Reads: 574.4 gal
